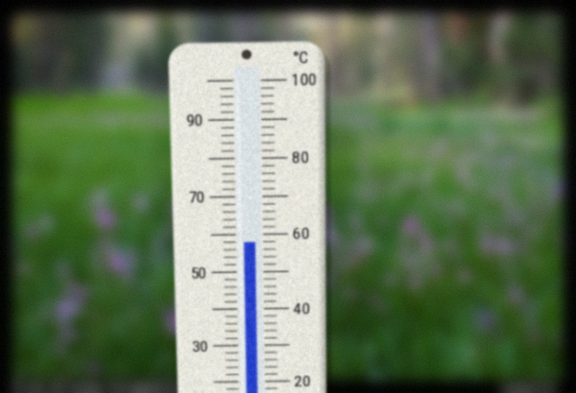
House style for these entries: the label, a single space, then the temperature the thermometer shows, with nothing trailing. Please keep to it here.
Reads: 58 °C
